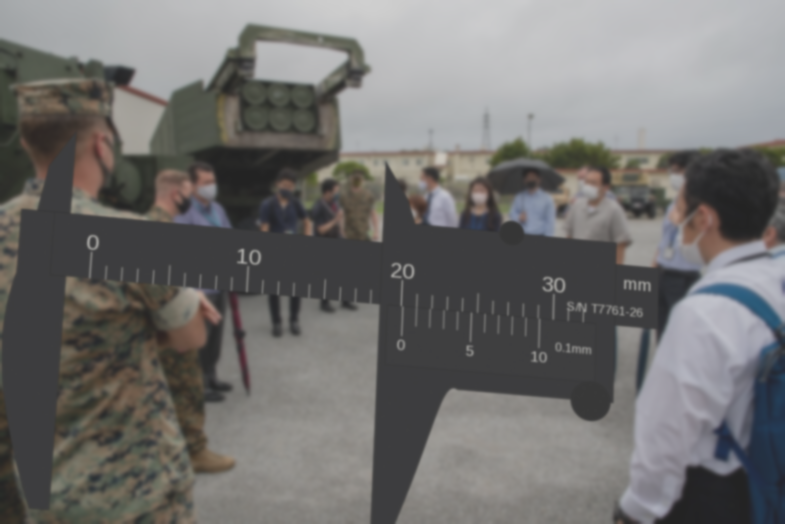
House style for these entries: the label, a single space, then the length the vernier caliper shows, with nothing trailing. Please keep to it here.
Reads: 20.1 mm
